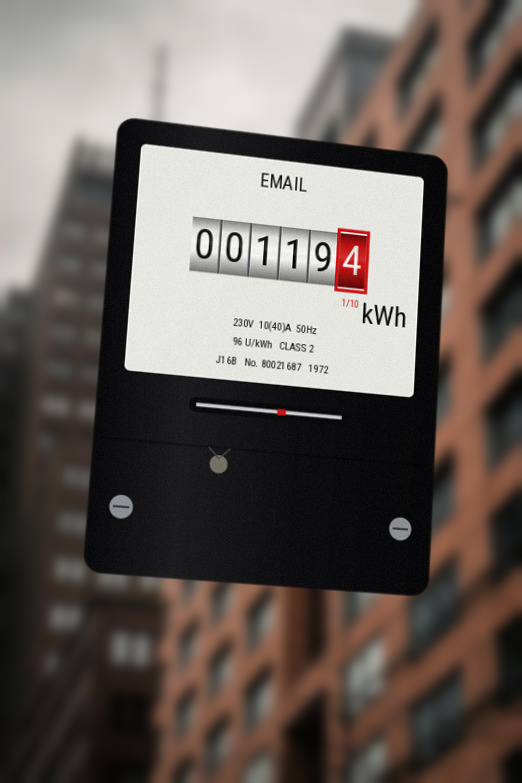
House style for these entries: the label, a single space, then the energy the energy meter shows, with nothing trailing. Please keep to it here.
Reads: 119.4 kWh
